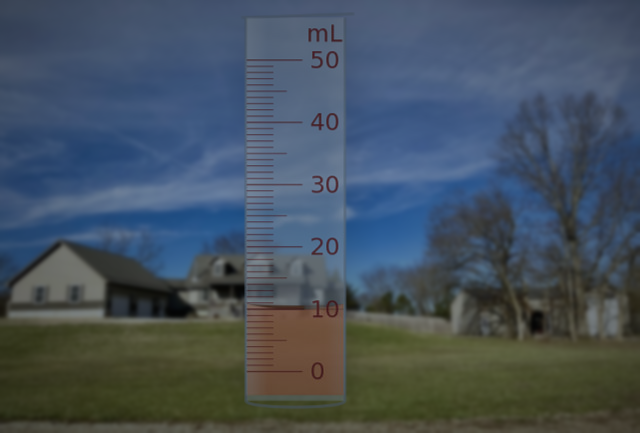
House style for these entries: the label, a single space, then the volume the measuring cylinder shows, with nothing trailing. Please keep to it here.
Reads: 10 mL
